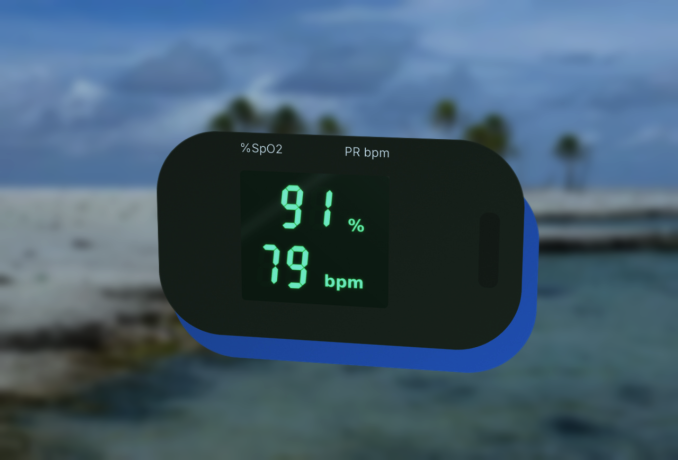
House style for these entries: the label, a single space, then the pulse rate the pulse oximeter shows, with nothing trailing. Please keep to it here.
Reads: 79 bpm
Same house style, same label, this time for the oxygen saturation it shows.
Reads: 91 %
